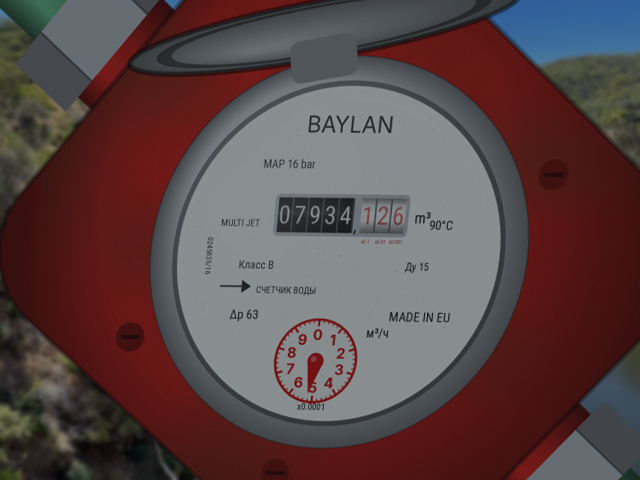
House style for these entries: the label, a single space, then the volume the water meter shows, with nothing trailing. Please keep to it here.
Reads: 7934.1265 m³
